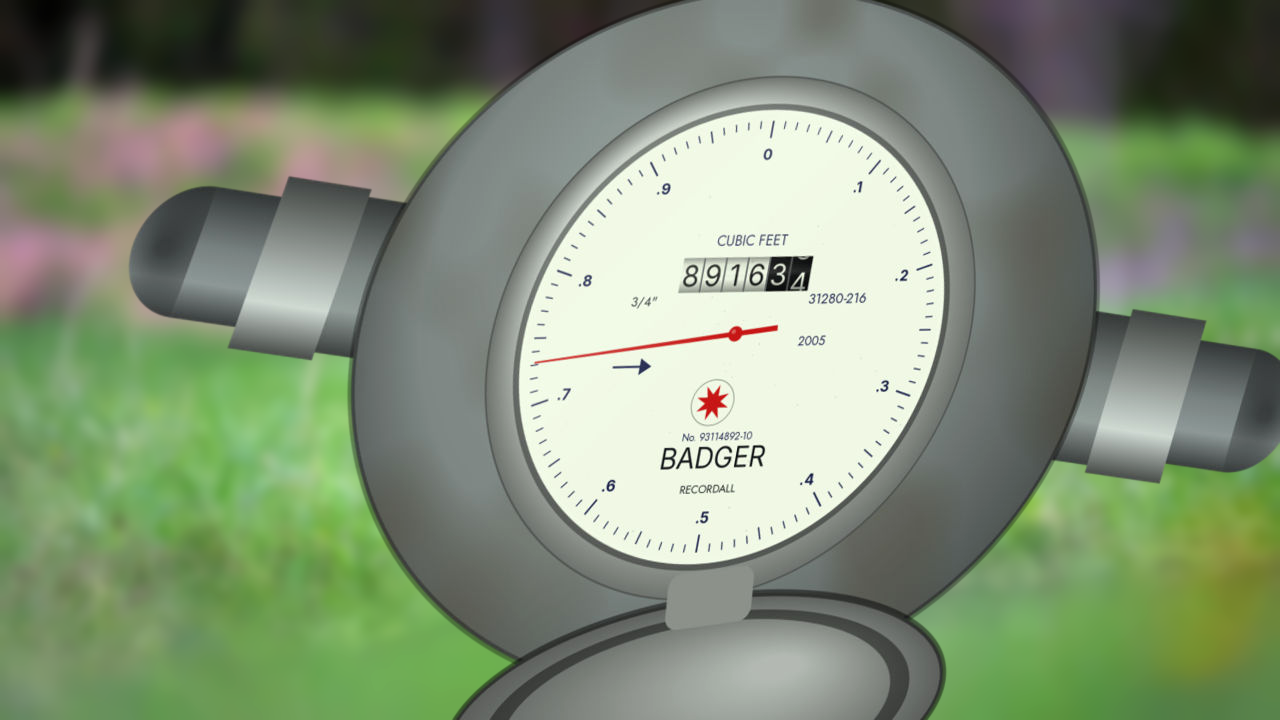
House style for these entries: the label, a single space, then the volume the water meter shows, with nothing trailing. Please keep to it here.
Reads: 891633.73 ft³
